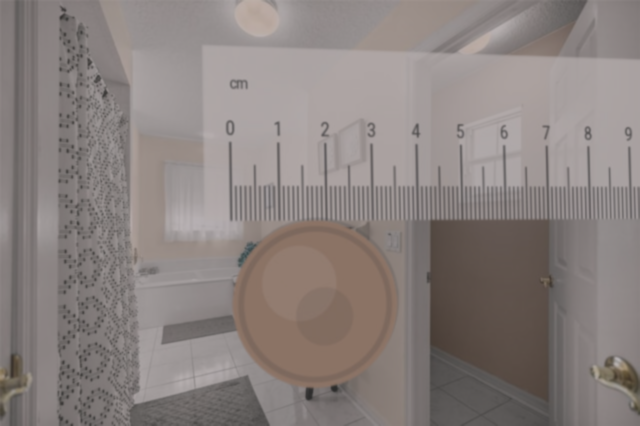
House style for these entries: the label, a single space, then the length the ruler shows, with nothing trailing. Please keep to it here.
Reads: 3.5 cm
